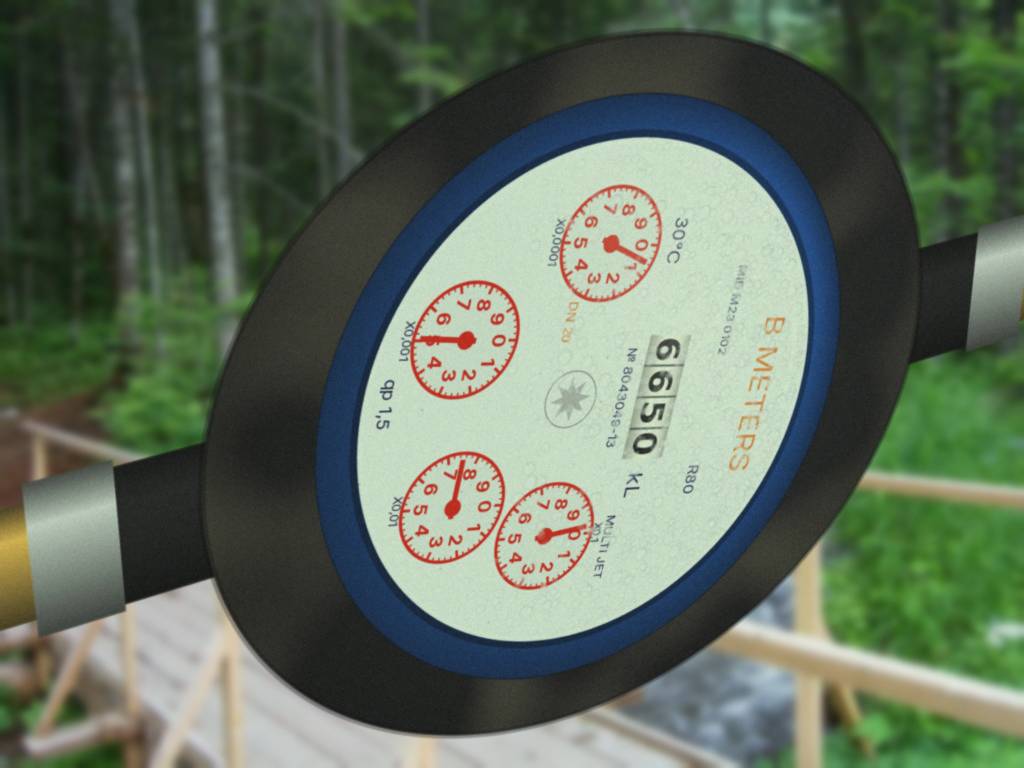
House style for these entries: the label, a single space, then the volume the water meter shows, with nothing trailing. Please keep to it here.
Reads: 6649.9750 kL
